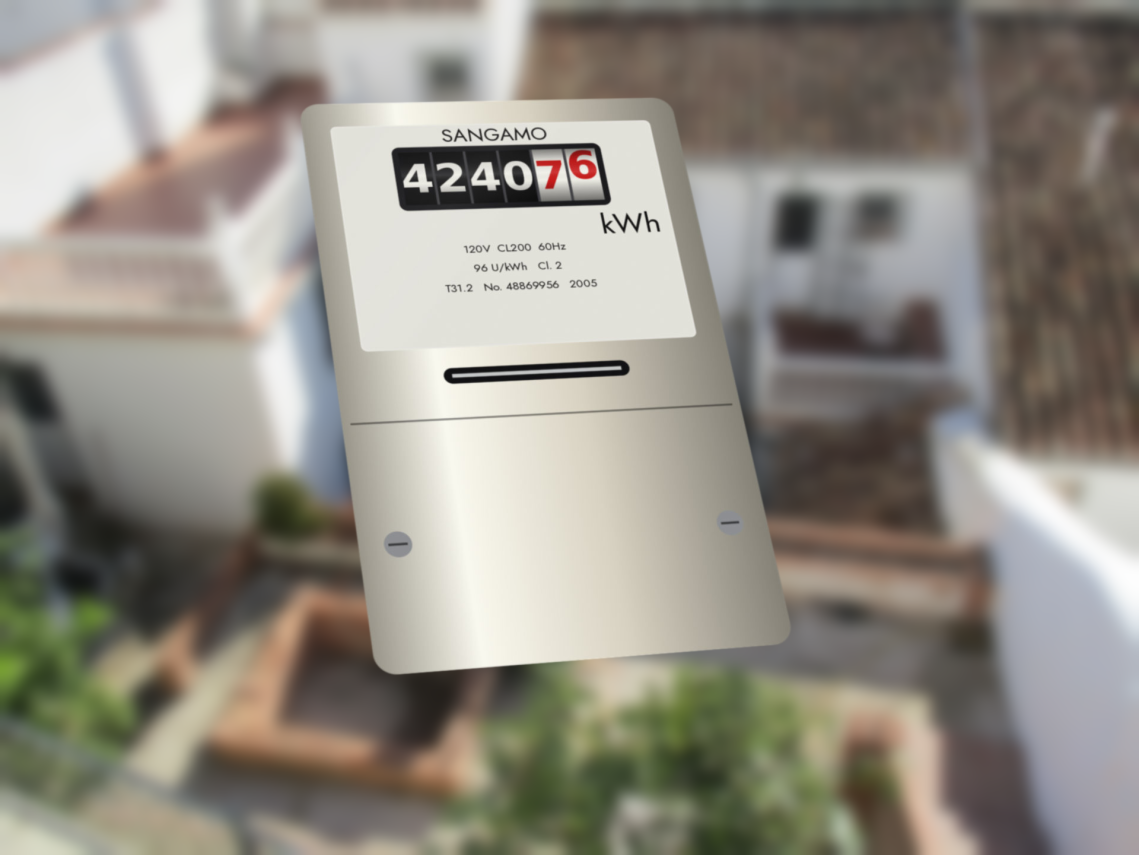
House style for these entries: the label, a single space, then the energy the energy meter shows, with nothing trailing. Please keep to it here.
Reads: 4240.76 kWh
